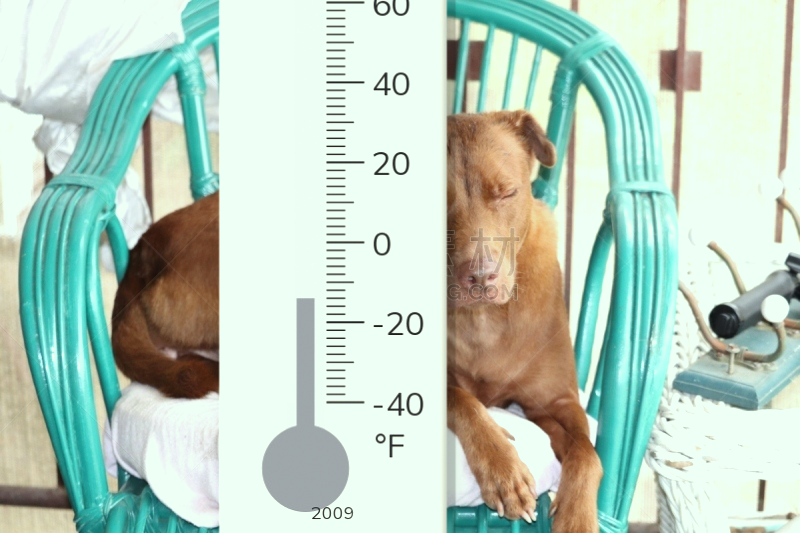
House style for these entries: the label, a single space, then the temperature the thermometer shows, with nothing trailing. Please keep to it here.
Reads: -14 °F
